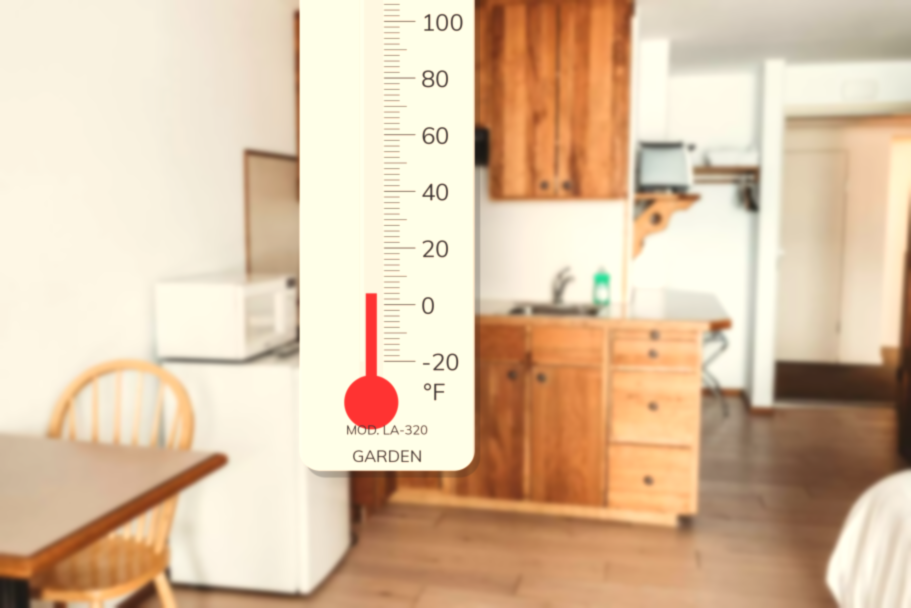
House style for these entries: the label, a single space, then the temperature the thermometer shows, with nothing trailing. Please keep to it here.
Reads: 4 °F
